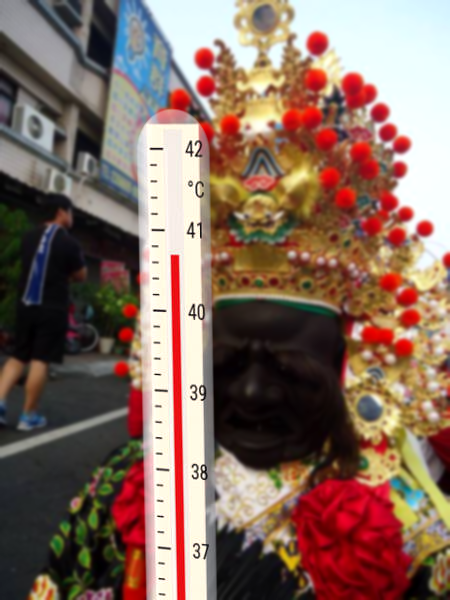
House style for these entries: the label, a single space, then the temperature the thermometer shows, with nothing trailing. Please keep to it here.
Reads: 40.7 °C
